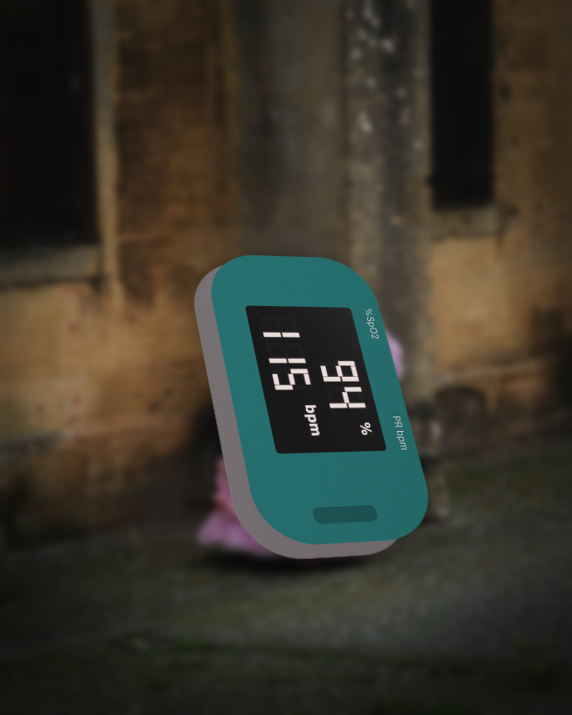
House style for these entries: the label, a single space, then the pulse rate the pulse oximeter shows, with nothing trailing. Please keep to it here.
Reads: 115 bpm
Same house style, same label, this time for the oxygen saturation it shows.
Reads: 94 %
